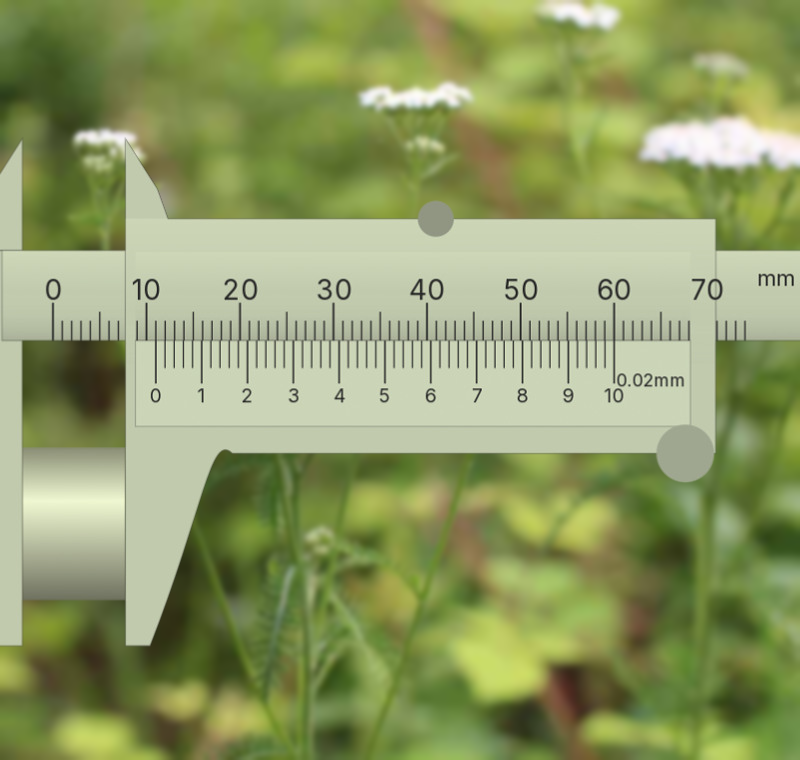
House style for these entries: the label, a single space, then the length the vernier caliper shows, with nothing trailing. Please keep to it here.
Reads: 11.0 mm
